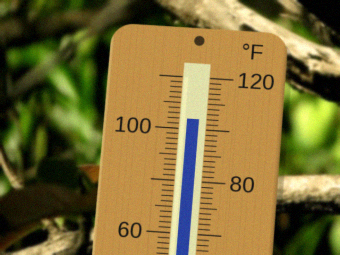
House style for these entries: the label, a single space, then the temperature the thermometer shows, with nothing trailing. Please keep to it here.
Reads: 104 °F
